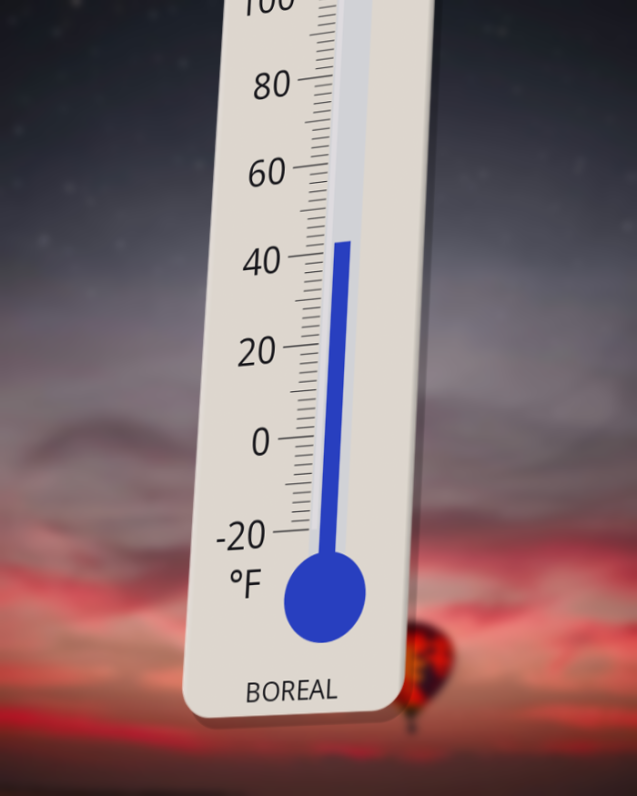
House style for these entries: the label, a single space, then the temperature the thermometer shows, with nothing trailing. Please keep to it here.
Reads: 42 °F
